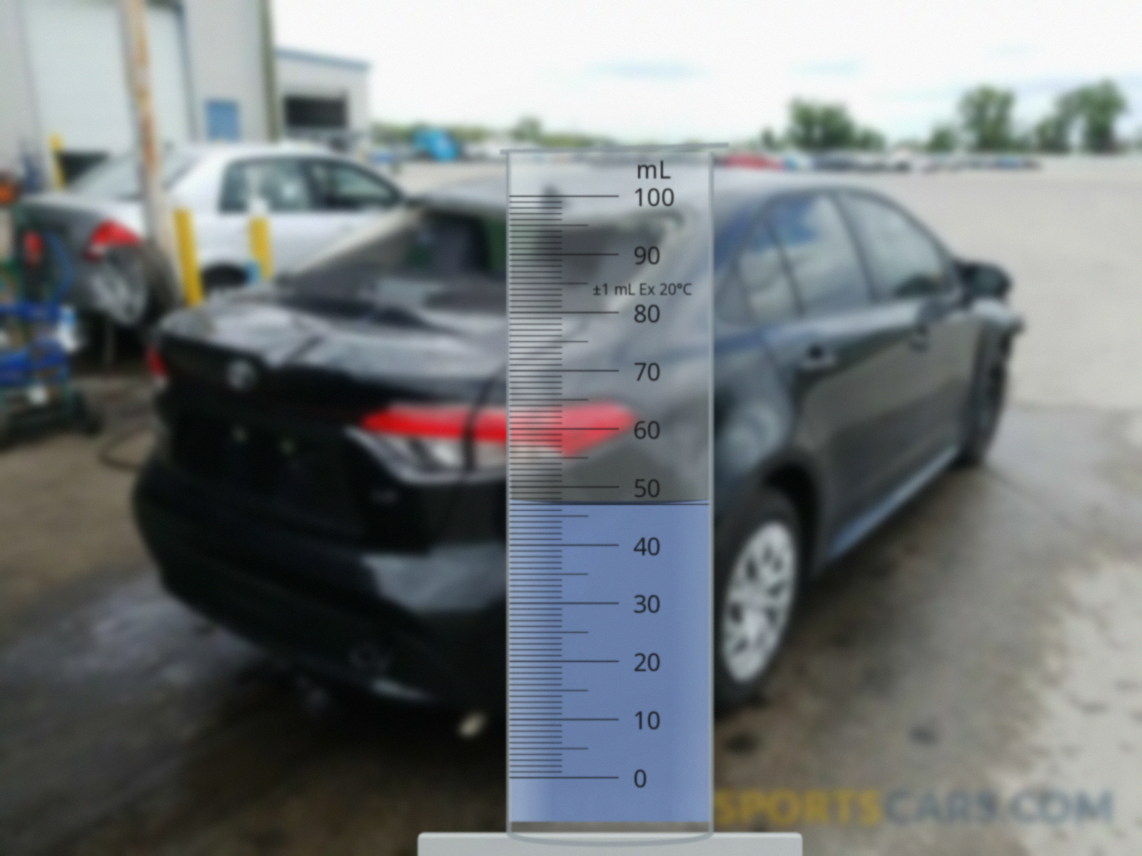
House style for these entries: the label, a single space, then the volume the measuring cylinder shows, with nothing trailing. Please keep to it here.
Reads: 47 mL
